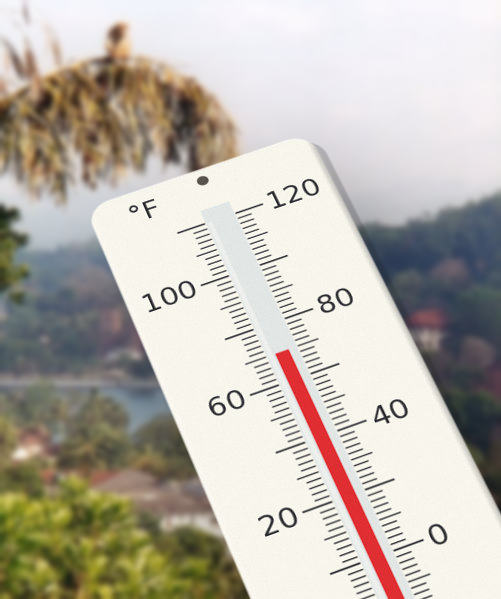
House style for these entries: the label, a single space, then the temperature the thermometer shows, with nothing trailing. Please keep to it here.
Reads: 70 °F
